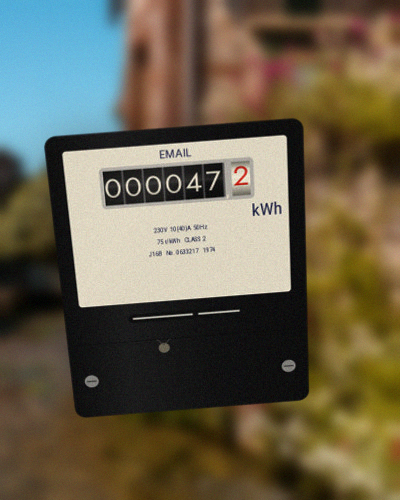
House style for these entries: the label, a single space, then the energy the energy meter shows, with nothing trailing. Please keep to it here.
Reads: 47.2 kWh
